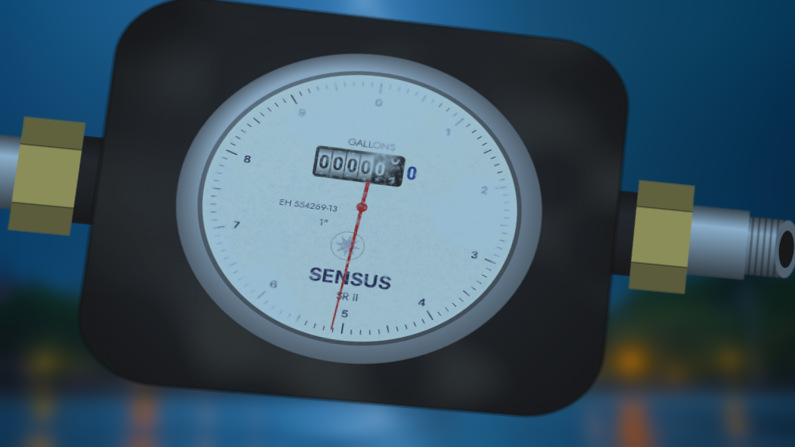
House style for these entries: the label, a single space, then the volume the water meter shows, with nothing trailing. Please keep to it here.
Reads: 5.1 gal
